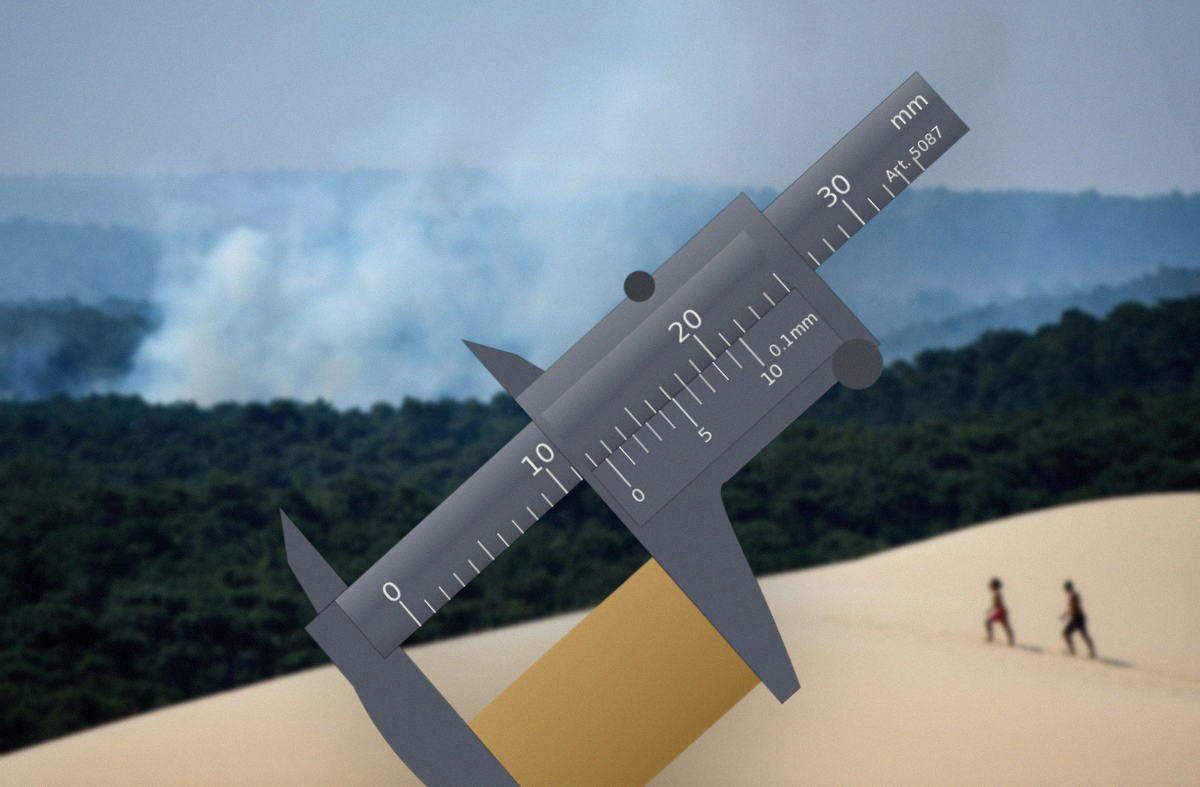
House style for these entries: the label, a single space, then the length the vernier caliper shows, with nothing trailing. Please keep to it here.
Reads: 12.6 mm
